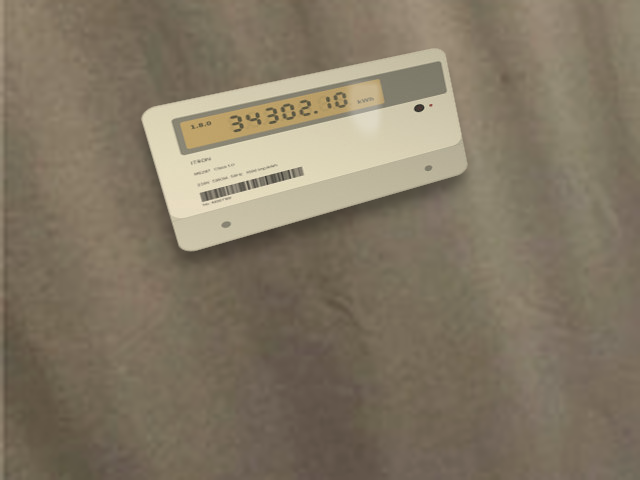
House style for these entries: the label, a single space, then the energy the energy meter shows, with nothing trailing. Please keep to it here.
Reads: 34302.10 kWh
